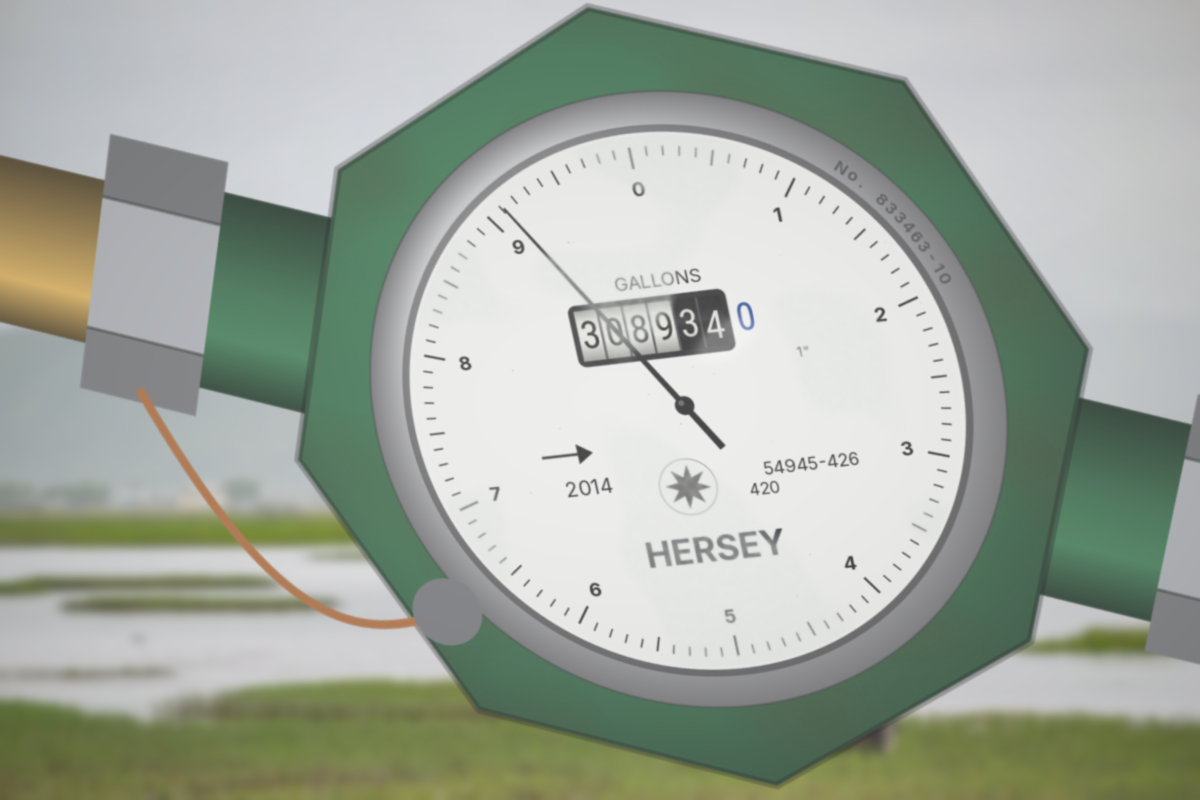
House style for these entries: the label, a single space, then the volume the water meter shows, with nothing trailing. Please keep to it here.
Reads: 3089339.1 gal
